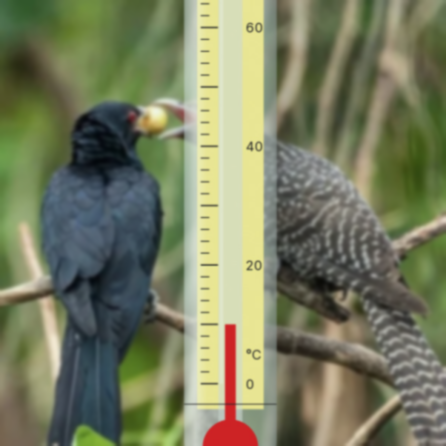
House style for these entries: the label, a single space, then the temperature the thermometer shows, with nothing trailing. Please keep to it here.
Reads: 10 °C
